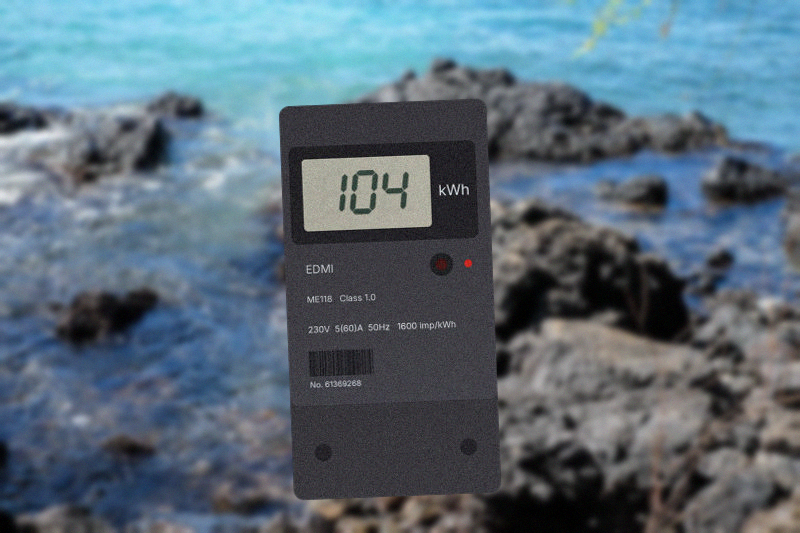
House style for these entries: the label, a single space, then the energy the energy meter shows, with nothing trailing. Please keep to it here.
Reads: 104 kWh
